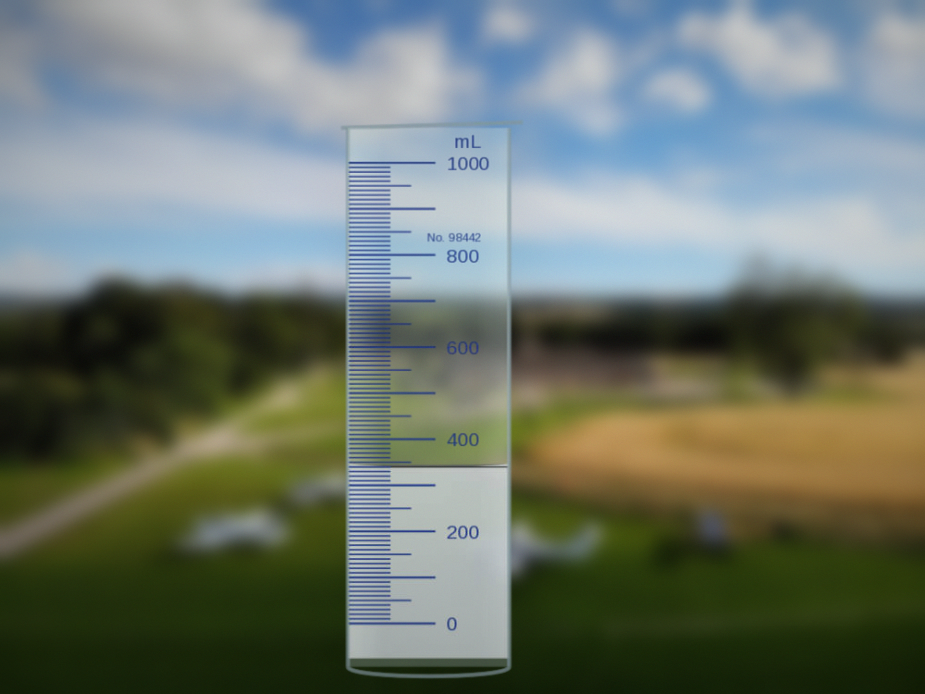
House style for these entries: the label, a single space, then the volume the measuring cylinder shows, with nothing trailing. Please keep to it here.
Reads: 340 mL
